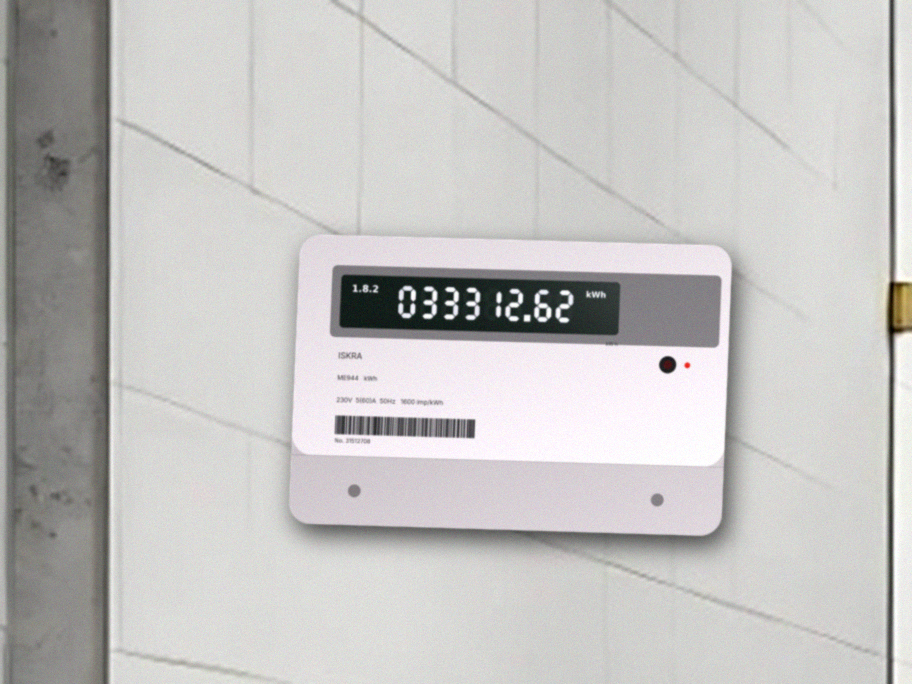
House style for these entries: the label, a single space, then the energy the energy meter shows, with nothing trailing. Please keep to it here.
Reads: 33312.62 kWh
